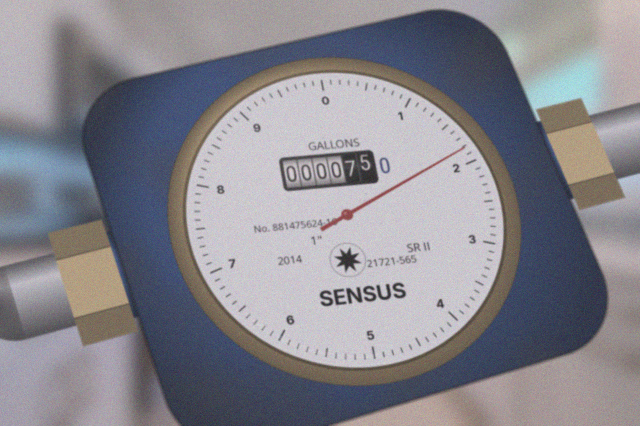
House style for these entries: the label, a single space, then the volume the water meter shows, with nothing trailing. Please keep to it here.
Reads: 751.8 gal
